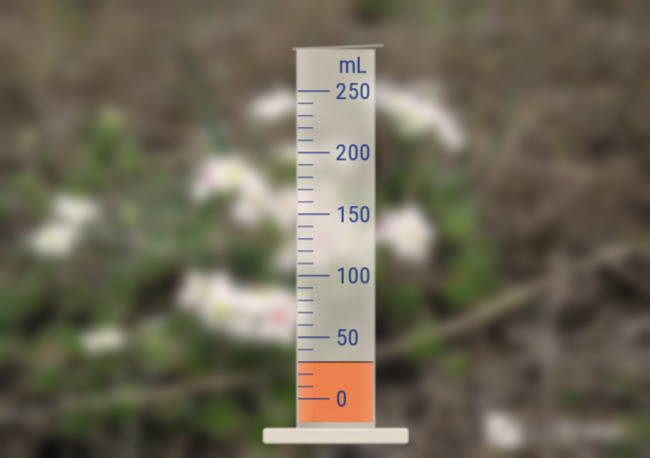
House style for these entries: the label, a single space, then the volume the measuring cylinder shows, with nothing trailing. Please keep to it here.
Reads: 30 mL
